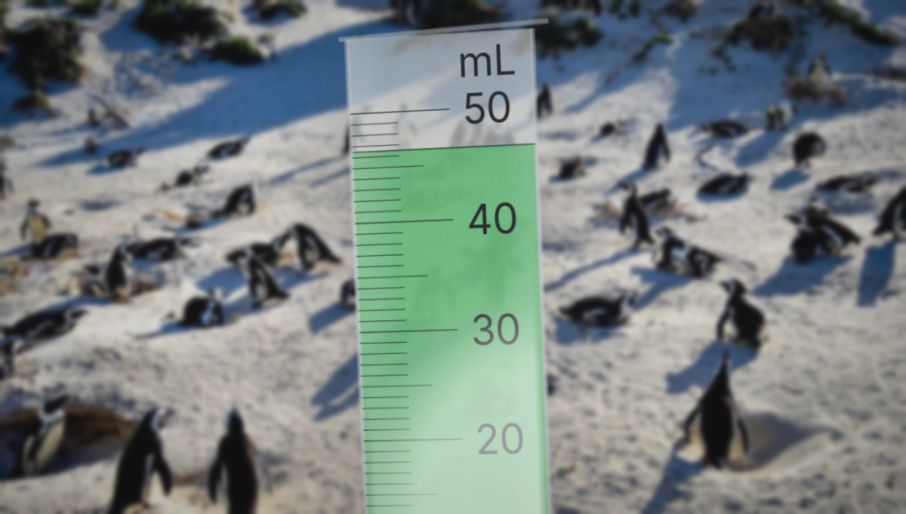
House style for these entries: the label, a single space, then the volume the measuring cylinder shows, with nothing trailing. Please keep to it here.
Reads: 46.5 mL
